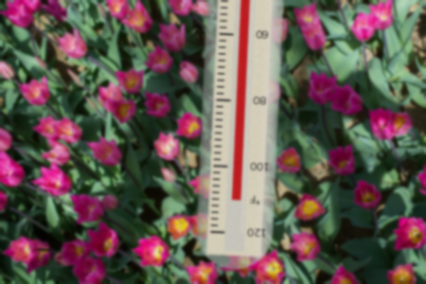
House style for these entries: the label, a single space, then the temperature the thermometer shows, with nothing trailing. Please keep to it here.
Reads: 110 °F
